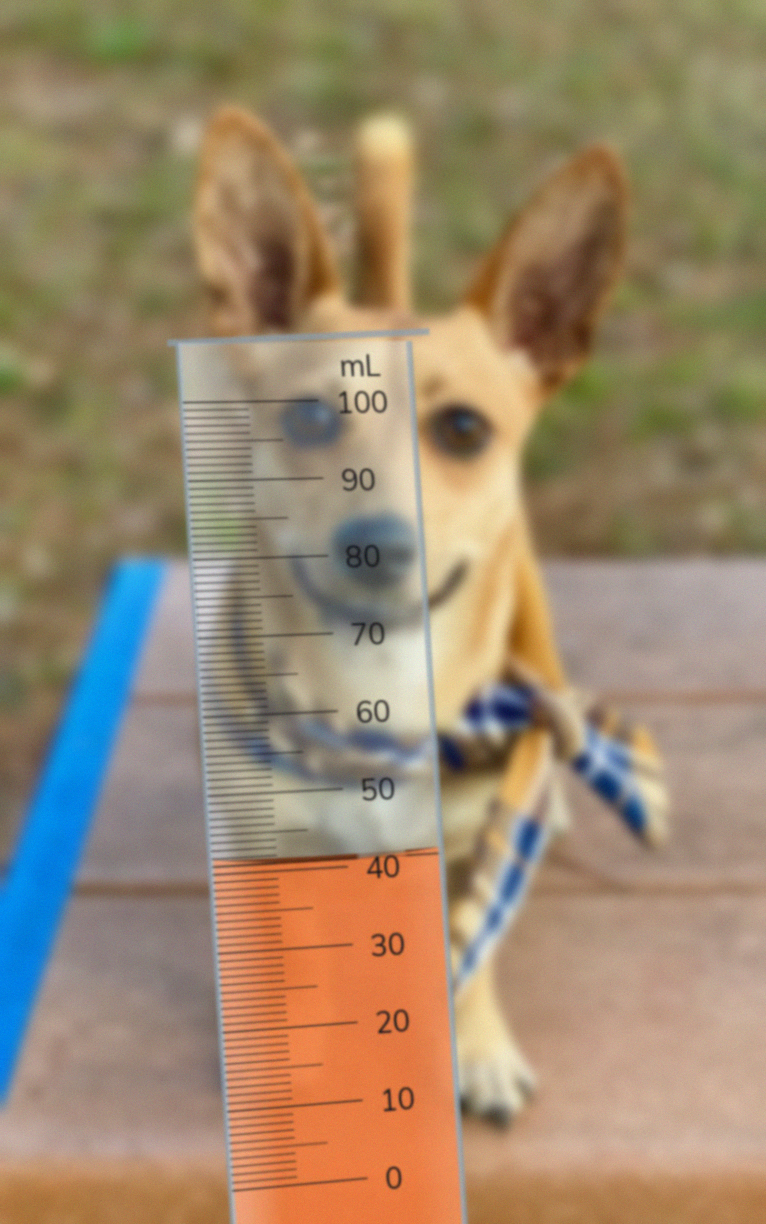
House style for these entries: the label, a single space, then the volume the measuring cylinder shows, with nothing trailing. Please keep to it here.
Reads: 41 mL
